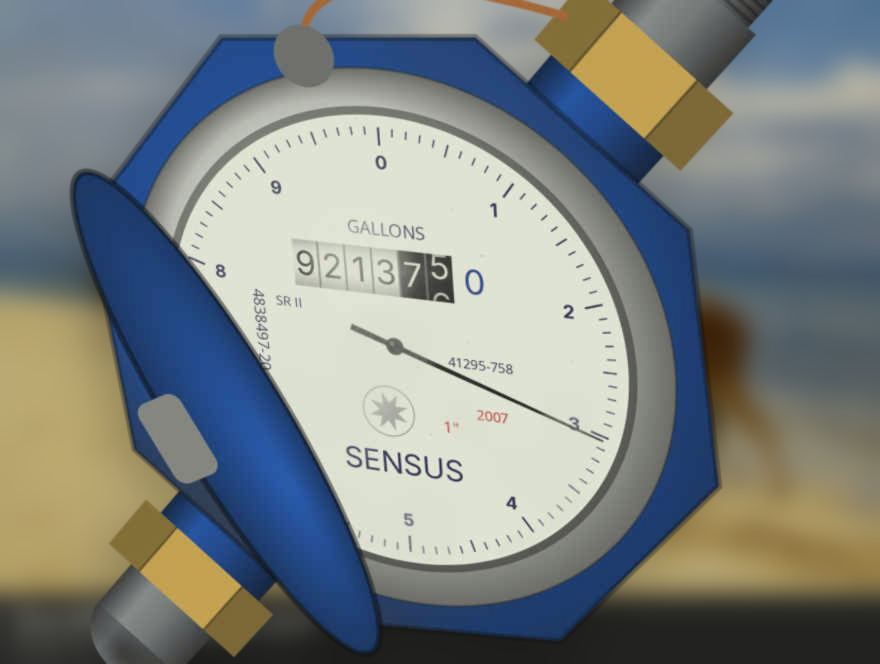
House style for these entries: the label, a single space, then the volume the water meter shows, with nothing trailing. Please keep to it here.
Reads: 9213753.0 gal
